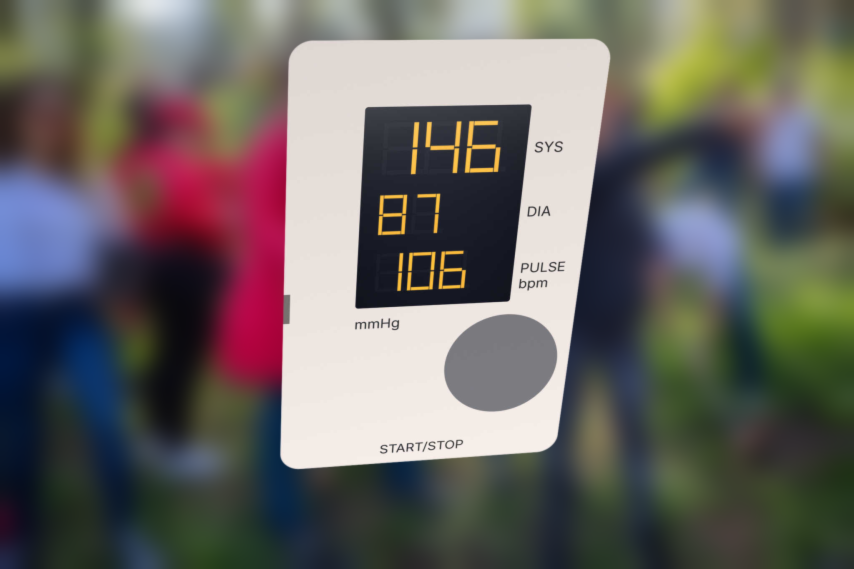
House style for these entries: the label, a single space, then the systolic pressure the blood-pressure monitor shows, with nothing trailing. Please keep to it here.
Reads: 146 mmHg
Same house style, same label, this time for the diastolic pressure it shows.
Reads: 87 mmHg
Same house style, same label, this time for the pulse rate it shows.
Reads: 106 bpm
